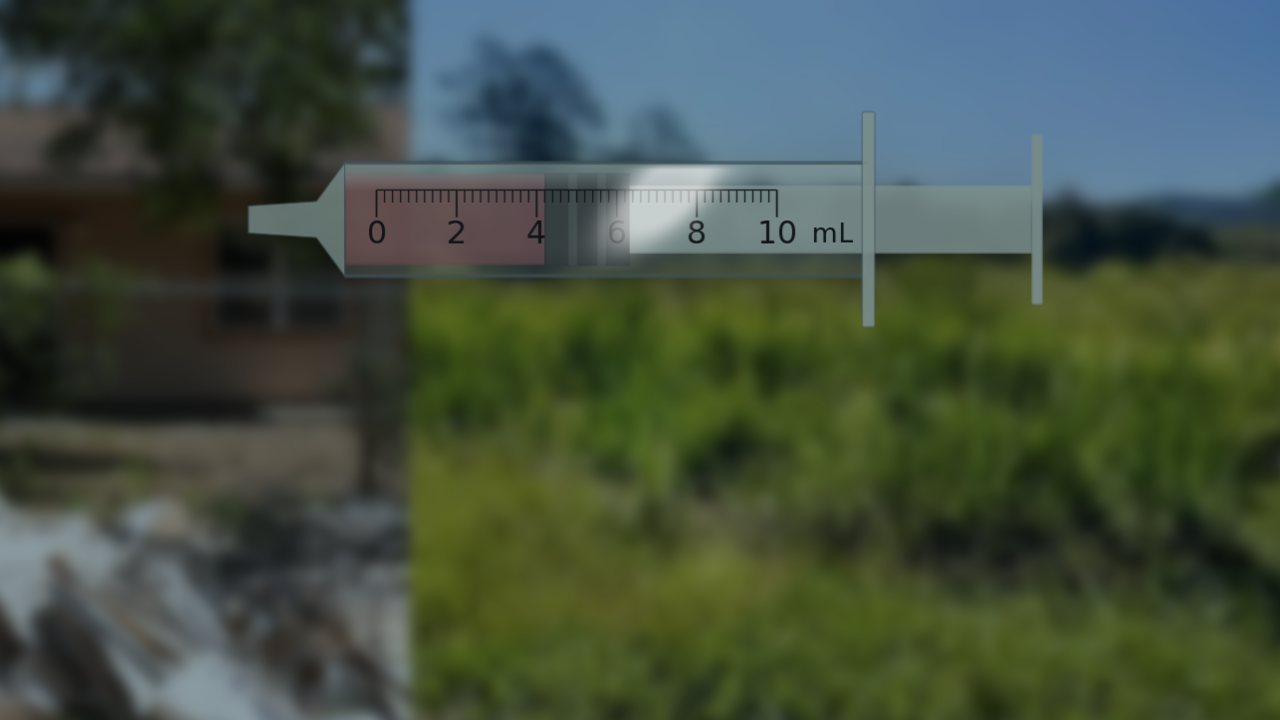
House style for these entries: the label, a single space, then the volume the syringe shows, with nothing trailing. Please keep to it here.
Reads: 4.2 mL
